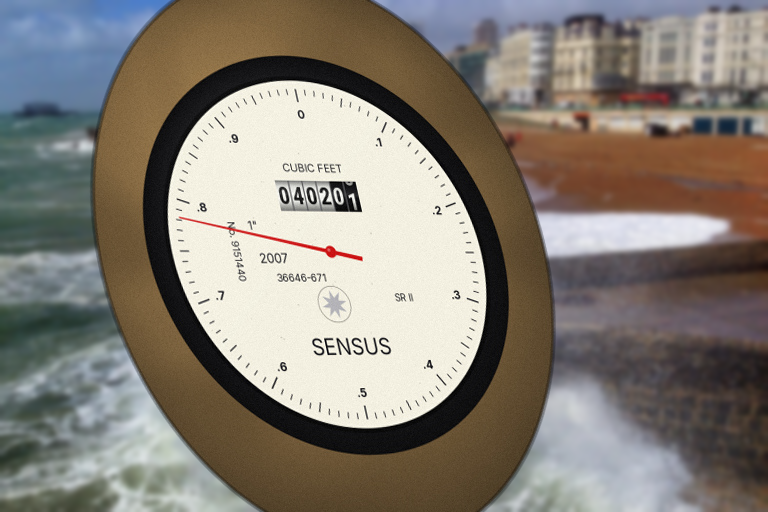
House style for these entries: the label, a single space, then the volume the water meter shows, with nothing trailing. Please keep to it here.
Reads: 40200.78 ft³
